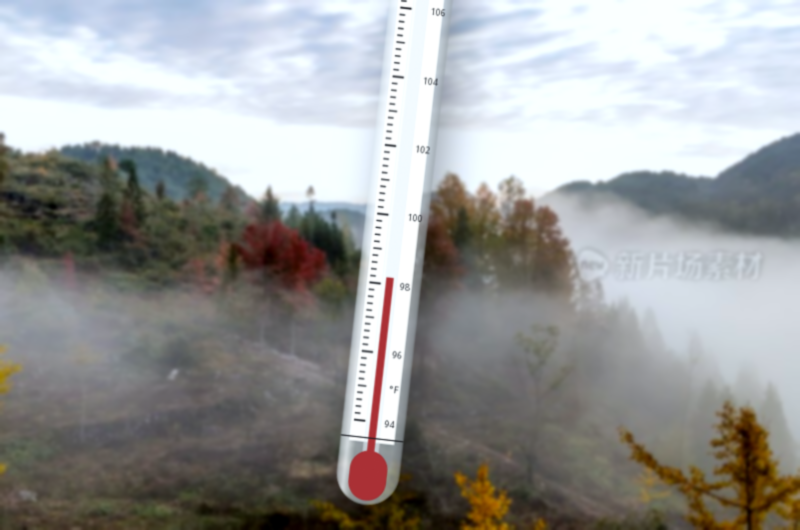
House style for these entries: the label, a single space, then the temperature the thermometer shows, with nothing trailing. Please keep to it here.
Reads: 98.2 °F
